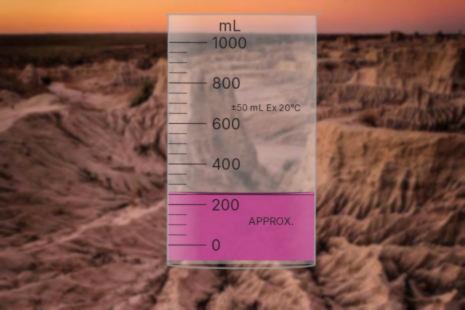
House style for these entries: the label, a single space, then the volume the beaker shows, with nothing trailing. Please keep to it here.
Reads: 250 mL
